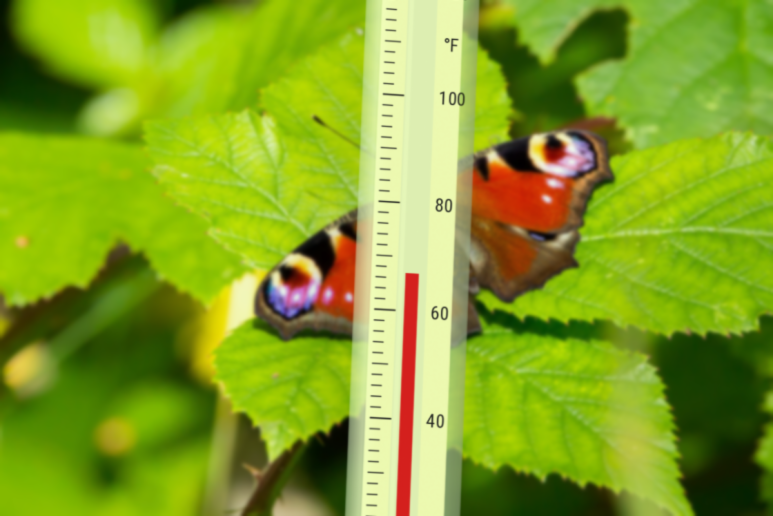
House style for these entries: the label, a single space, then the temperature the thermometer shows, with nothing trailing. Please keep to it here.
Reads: 67 °F
